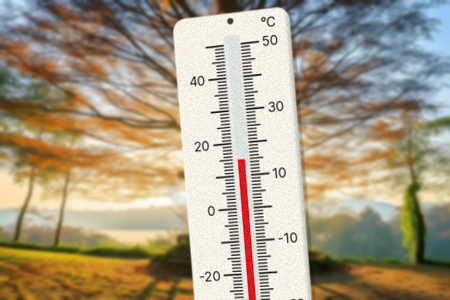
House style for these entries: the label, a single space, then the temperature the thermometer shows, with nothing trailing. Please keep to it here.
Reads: 15 °C
